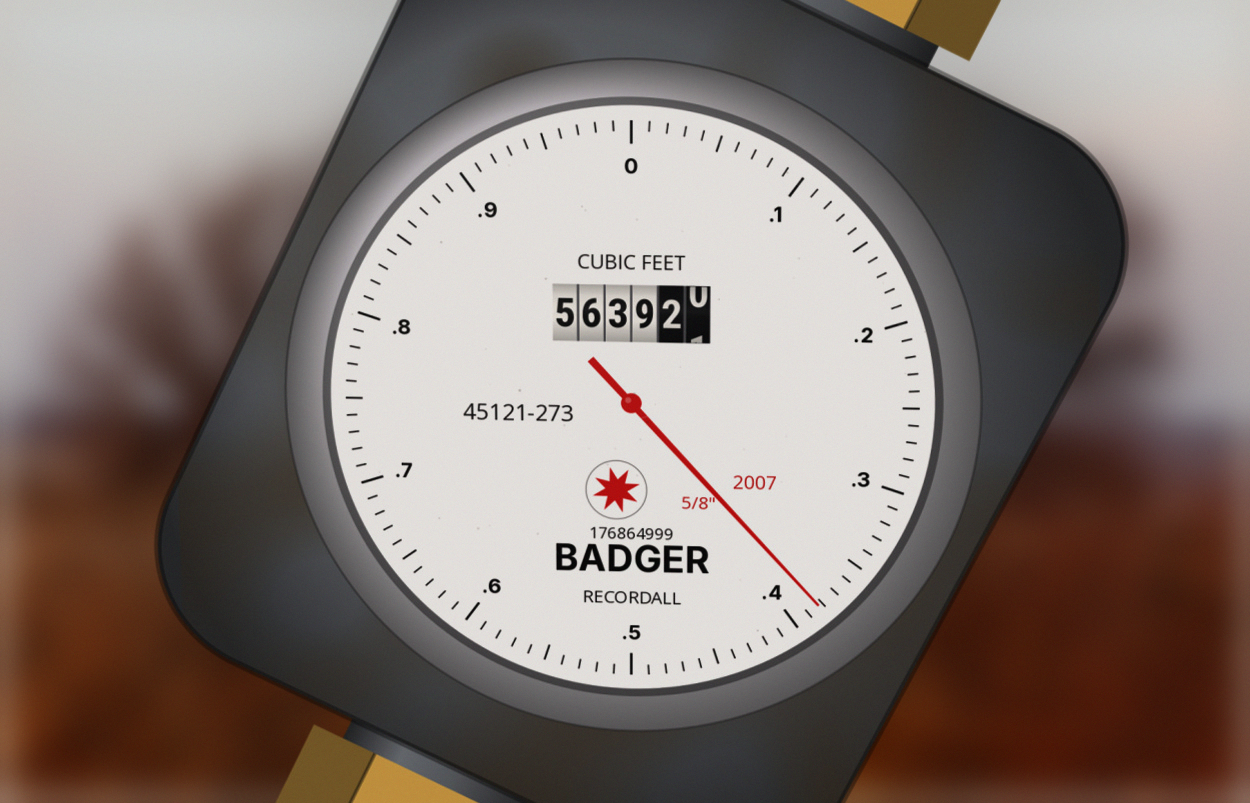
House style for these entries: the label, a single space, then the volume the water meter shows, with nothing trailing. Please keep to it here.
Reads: 563920.38 ft³
